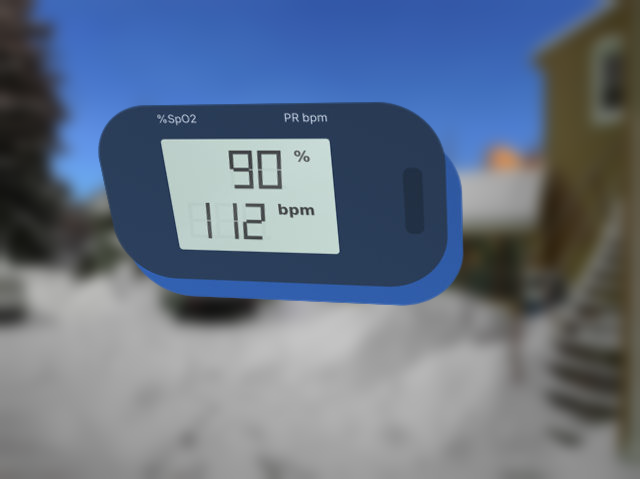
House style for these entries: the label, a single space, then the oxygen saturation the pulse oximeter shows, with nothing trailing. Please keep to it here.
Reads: 90 %
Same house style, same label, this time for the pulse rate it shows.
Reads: 112 bpm
